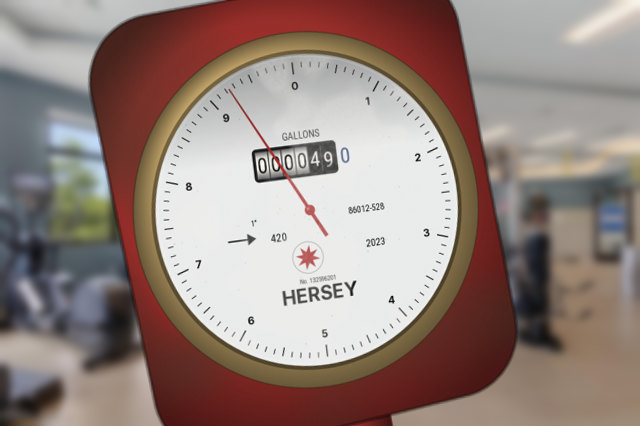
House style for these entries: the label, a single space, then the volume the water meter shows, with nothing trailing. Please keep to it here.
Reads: 489.2 gal
